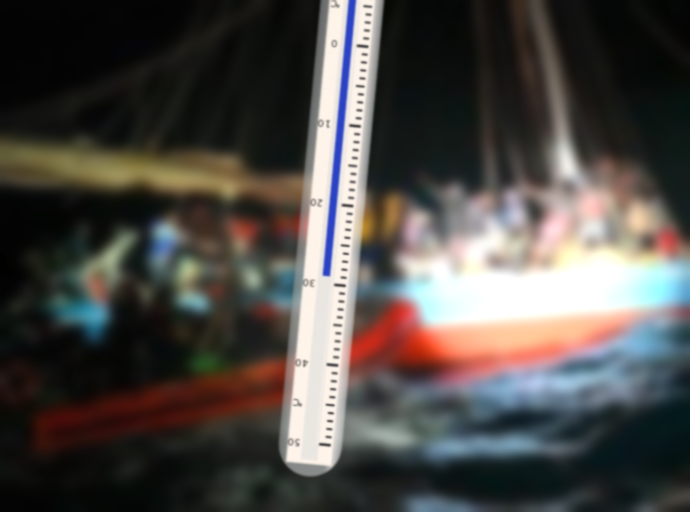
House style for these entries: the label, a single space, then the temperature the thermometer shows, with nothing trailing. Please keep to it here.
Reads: 29 °C
